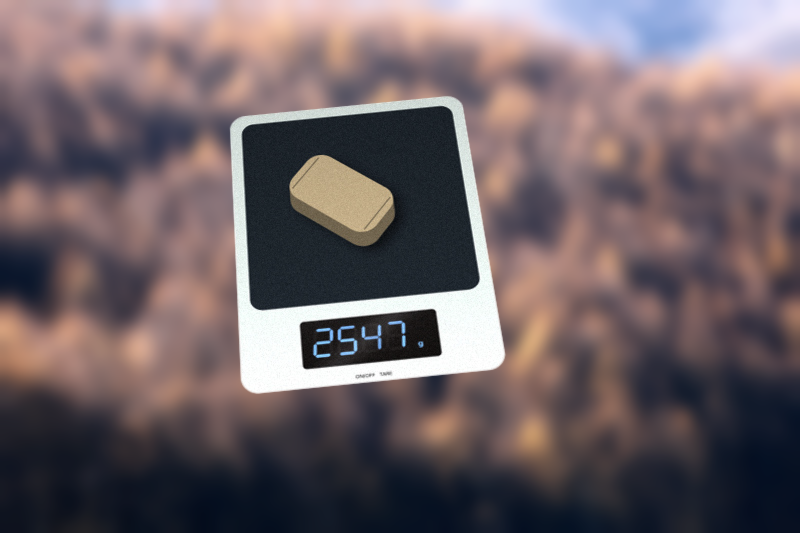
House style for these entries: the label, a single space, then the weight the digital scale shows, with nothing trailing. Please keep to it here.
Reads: 2547 g
